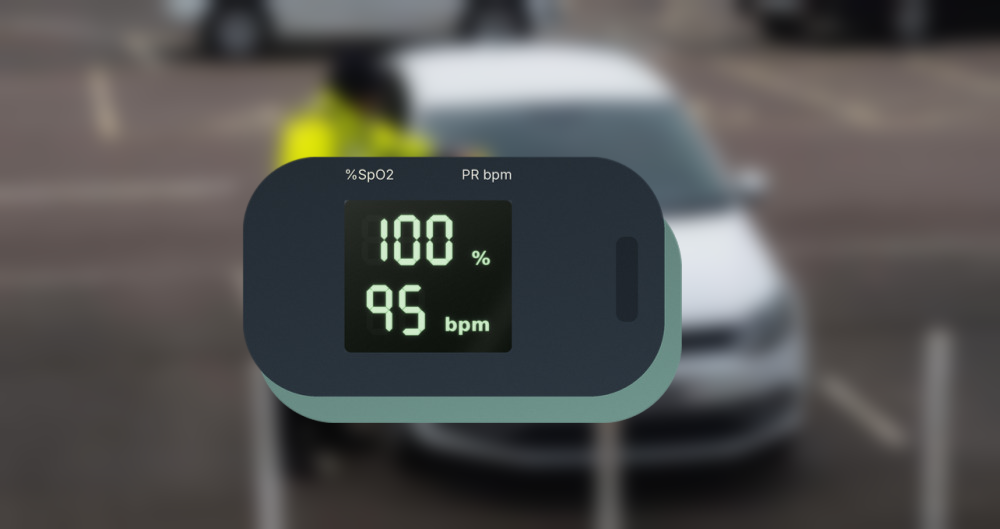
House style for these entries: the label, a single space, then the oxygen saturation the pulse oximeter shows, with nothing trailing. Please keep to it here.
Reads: 100 %
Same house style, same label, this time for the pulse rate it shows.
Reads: 95 bpm
